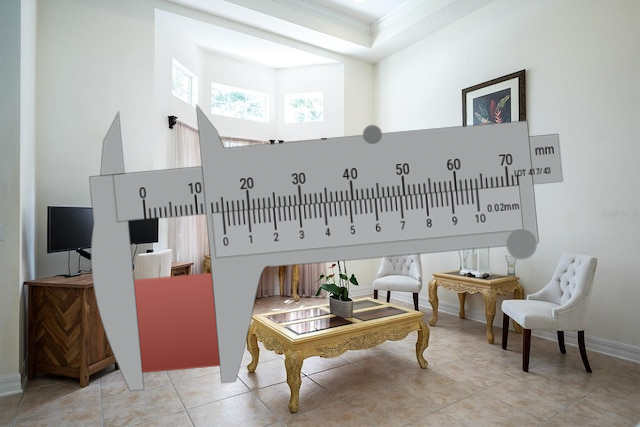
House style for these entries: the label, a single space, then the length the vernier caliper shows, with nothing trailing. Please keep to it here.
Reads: 15.0 mm
